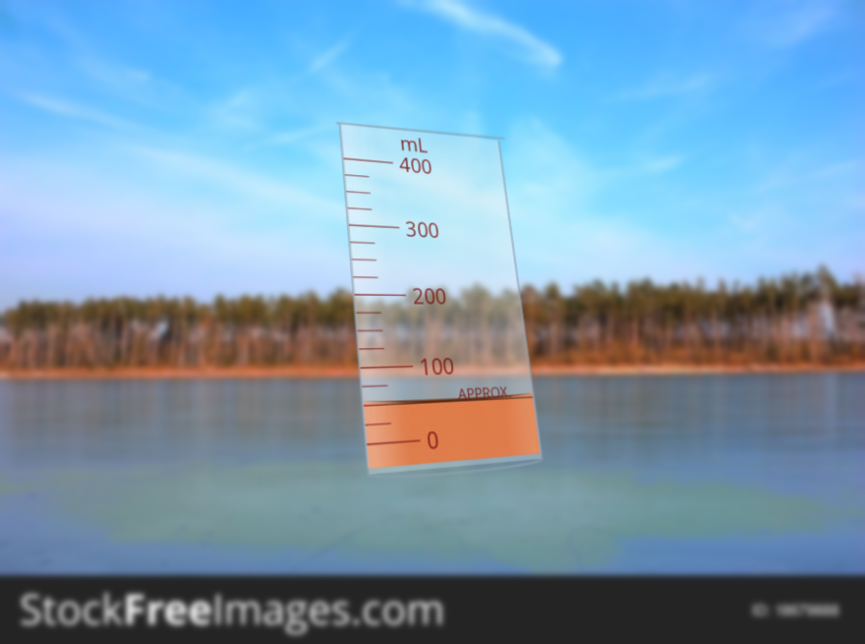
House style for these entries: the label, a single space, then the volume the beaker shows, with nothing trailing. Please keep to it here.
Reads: 50 mL
